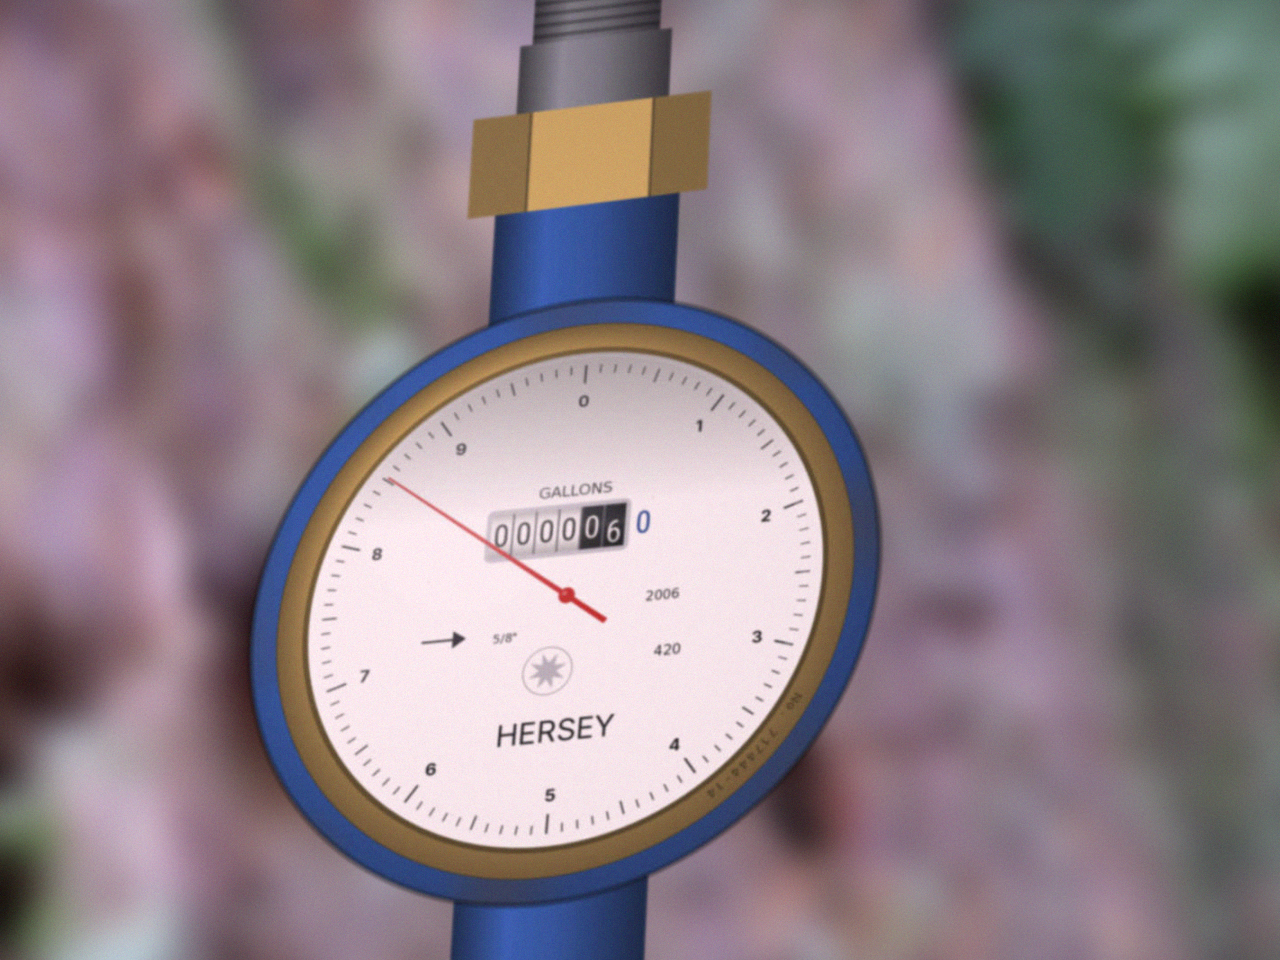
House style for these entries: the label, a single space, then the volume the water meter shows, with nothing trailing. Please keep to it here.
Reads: 58.5 gal
